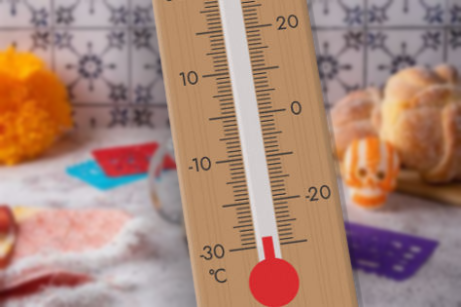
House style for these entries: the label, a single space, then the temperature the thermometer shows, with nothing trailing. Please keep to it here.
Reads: -28 °C
